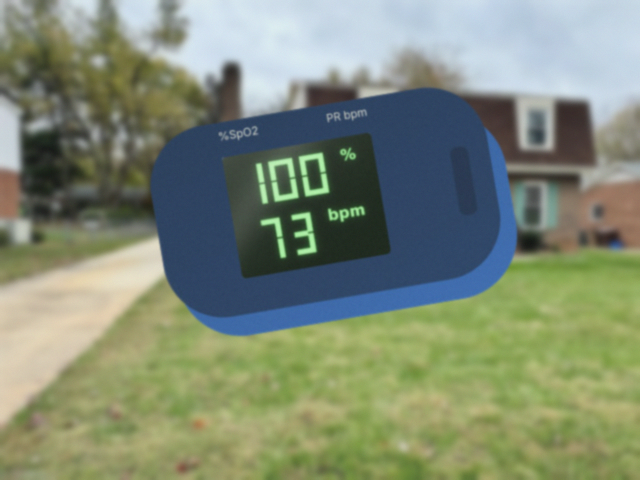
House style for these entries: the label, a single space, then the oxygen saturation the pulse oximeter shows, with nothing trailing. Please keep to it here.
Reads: 100 %
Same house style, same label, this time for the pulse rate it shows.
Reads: 73 bpm
